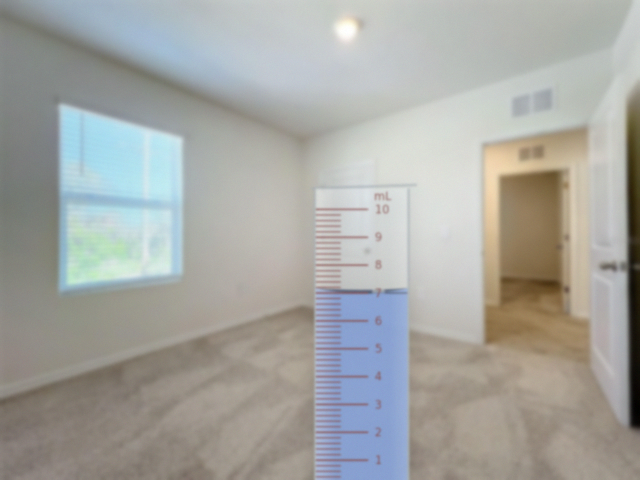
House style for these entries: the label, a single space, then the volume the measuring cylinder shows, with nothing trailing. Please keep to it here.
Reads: 7 mL
